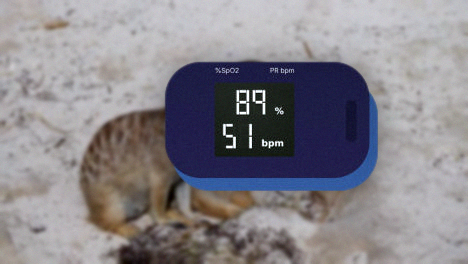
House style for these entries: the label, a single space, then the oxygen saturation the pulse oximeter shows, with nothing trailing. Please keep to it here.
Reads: 89 %
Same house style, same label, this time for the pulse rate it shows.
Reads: 51 bpm
